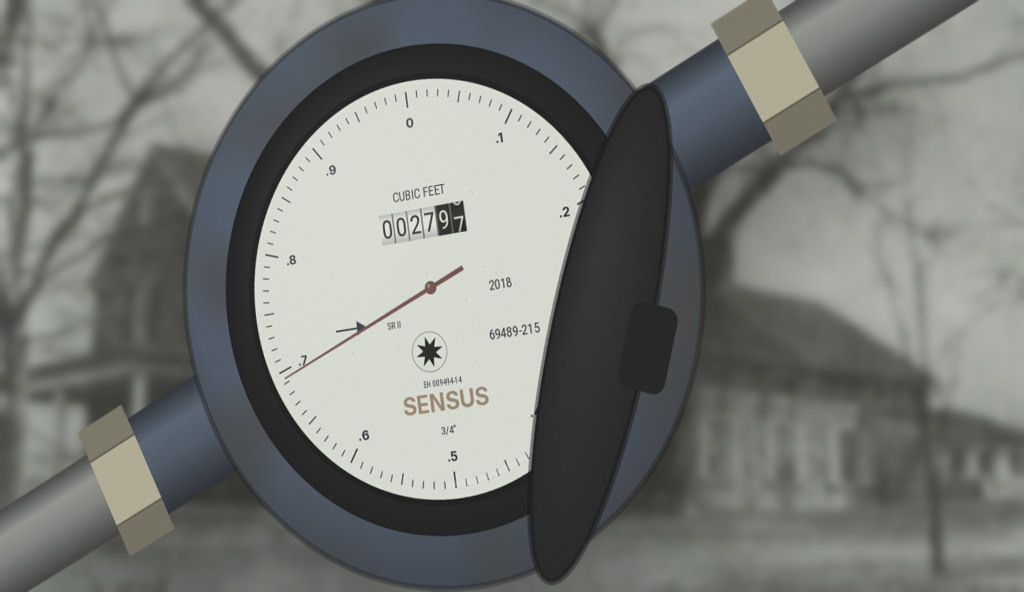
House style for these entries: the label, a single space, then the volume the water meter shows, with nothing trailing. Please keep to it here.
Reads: 2796.69 ft³
